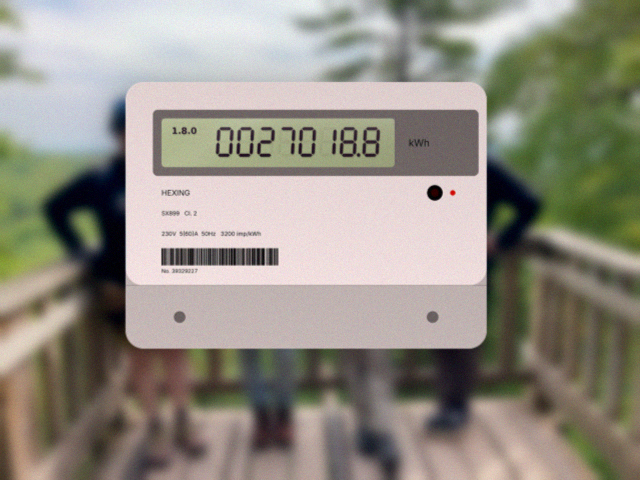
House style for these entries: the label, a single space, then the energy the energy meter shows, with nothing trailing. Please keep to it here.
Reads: 27018.8 kWh
